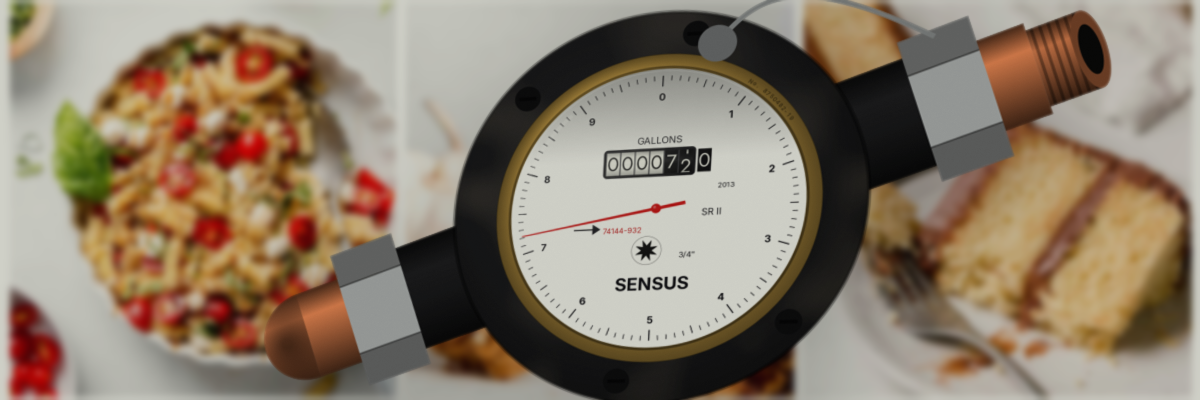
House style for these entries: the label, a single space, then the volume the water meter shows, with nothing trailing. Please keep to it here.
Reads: 717.2 gal
